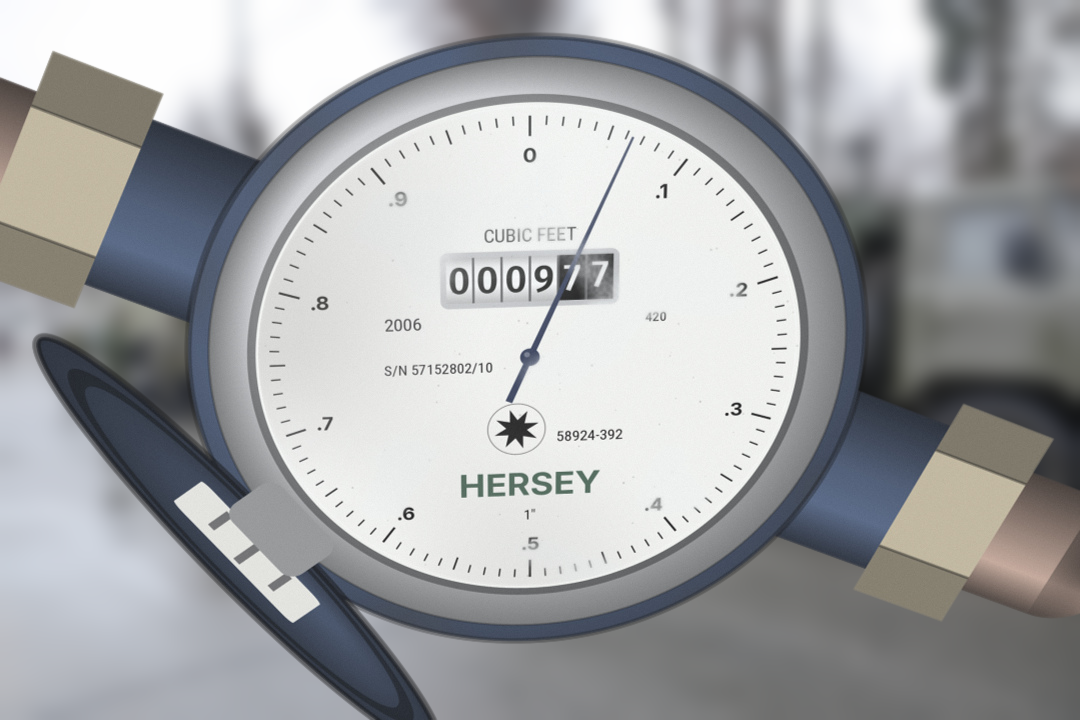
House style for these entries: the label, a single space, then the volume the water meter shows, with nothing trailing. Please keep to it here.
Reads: 977.06 ft³
